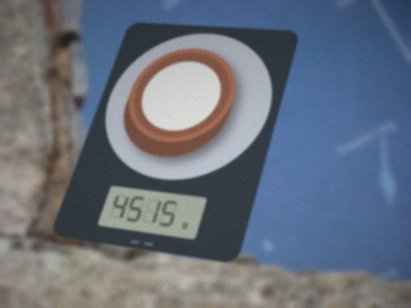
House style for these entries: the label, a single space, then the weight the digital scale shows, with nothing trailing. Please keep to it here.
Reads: 4515 g
